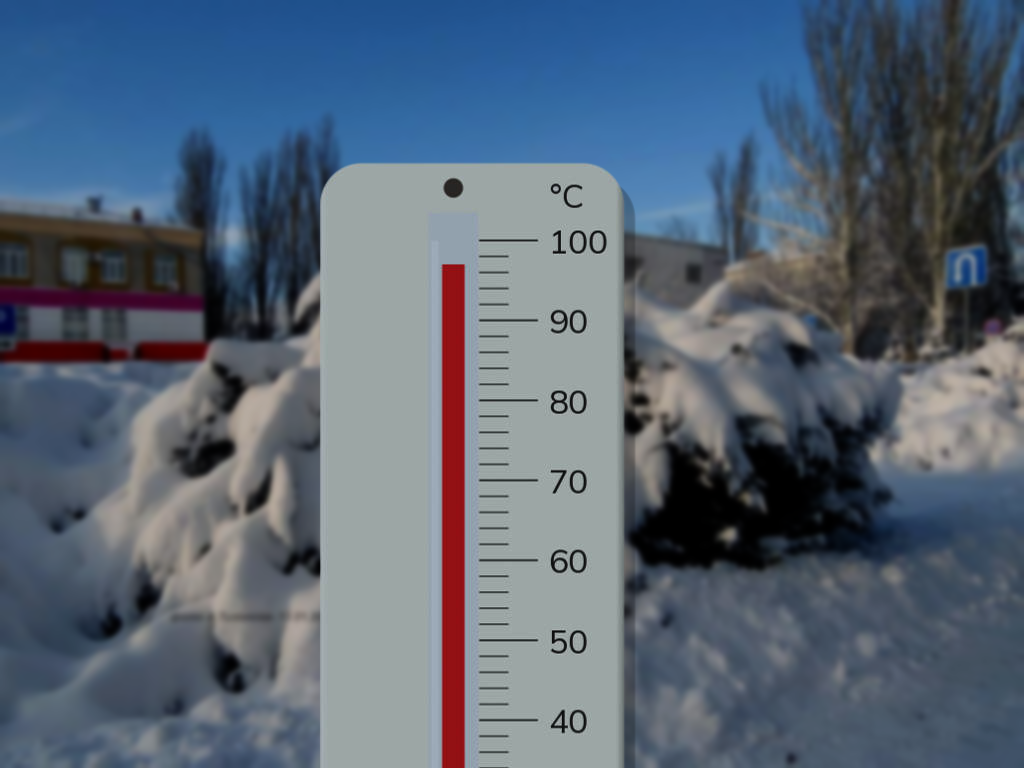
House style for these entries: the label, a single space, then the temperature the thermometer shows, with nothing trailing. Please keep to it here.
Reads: 97 °C
